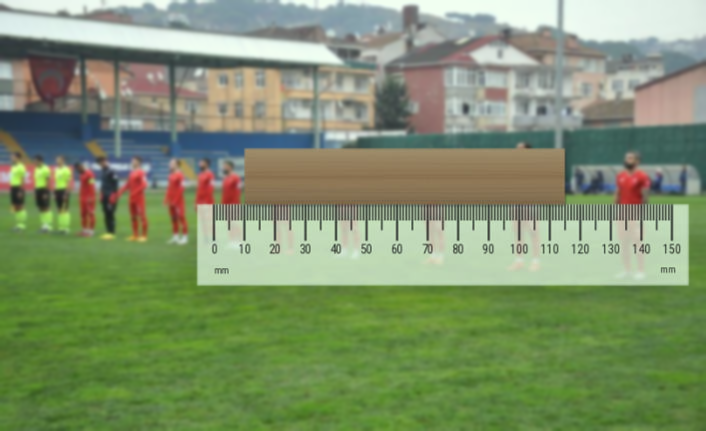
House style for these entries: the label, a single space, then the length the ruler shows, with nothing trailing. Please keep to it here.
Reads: 105 mm
